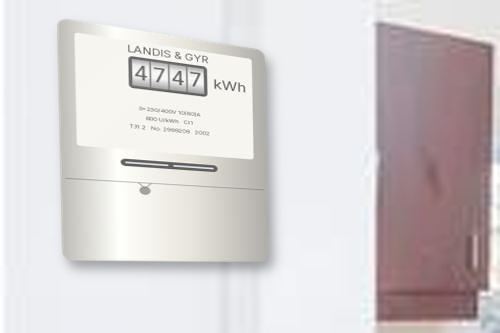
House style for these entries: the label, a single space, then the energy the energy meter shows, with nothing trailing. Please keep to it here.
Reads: 4747 kWh
